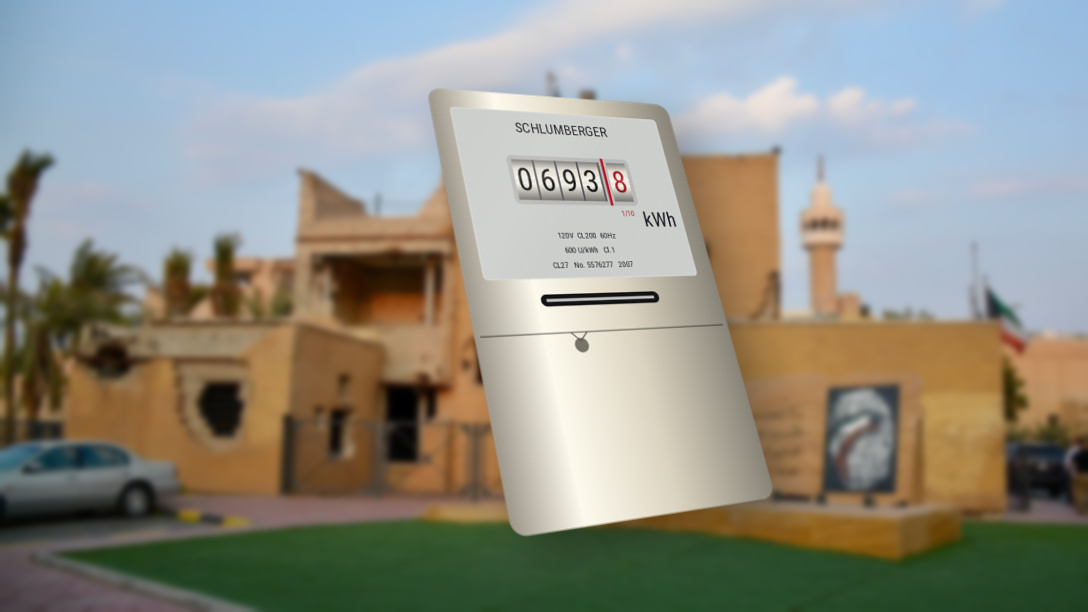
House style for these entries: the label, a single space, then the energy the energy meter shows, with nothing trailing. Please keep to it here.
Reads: 693.8 kWh
